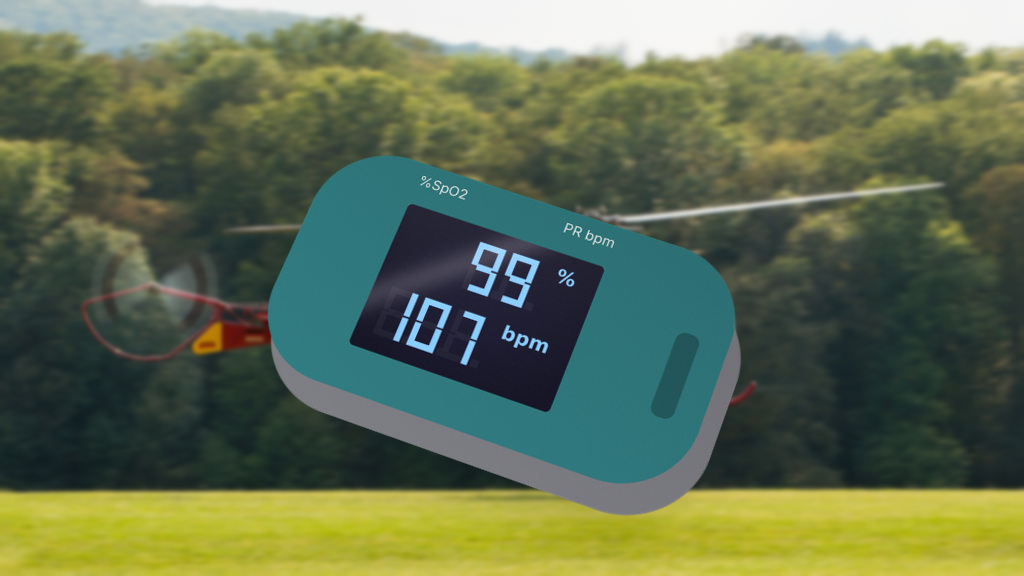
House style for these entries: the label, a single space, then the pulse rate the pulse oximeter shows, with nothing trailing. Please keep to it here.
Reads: 107 bpm
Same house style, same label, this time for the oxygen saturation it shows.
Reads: 99 %
